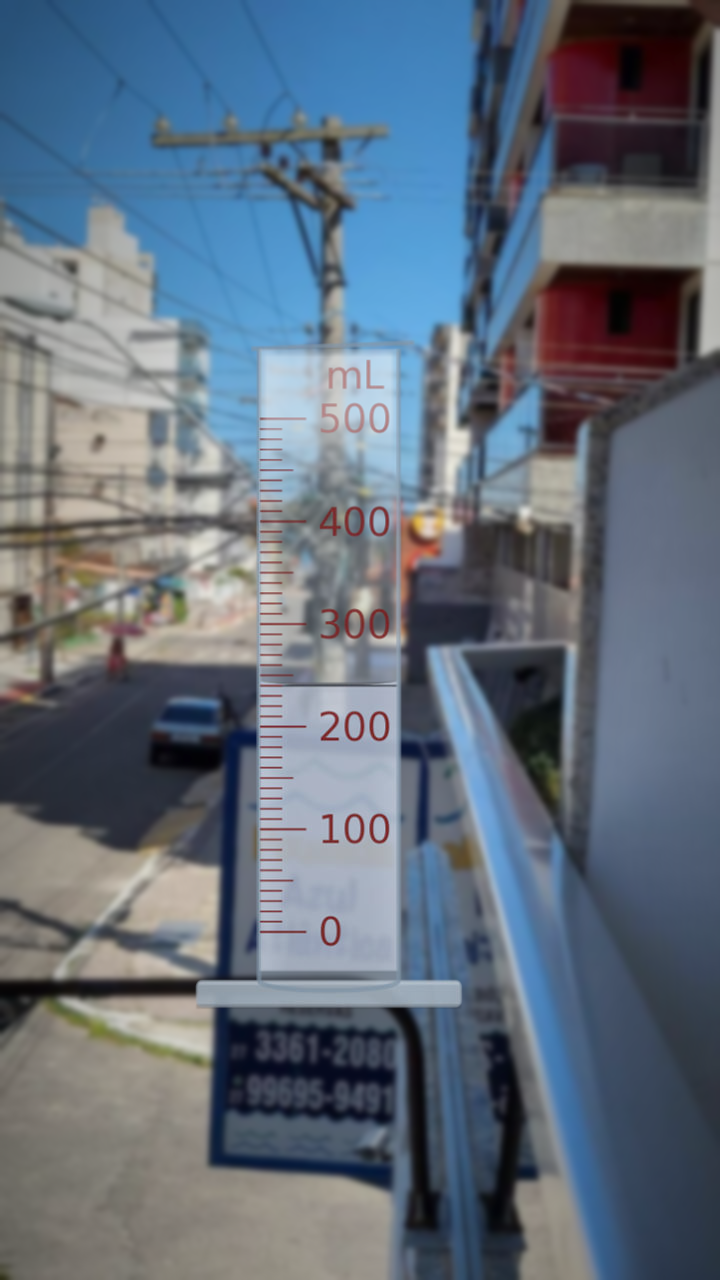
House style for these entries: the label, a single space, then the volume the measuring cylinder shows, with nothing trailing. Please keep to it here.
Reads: 240 mL
